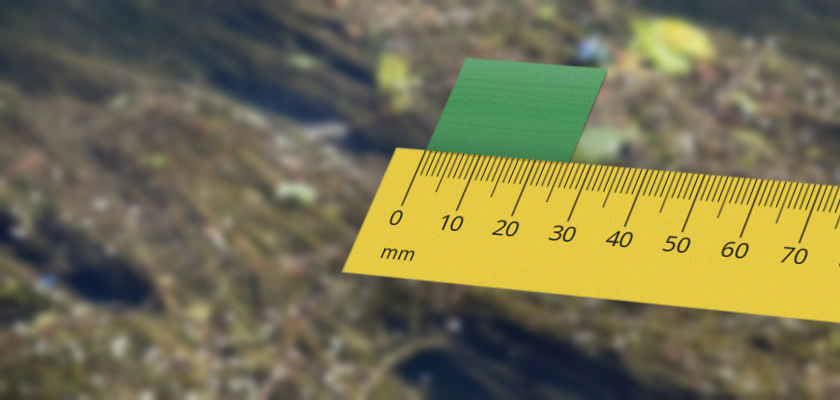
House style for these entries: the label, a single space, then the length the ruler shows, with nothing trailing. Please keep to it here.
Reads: 26 mm
